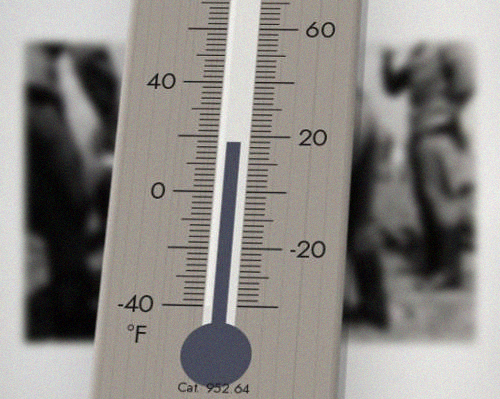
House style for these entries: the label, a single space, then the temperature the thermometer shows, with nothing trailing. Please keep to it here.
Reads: 18 °F
